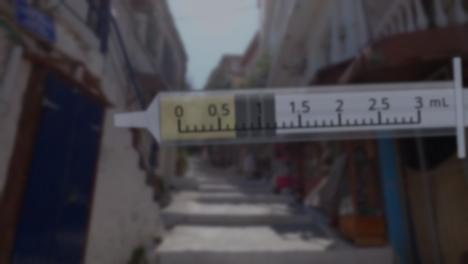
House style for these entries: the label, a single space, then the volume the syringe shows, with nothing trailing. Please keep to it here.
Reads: 0.7 mL
